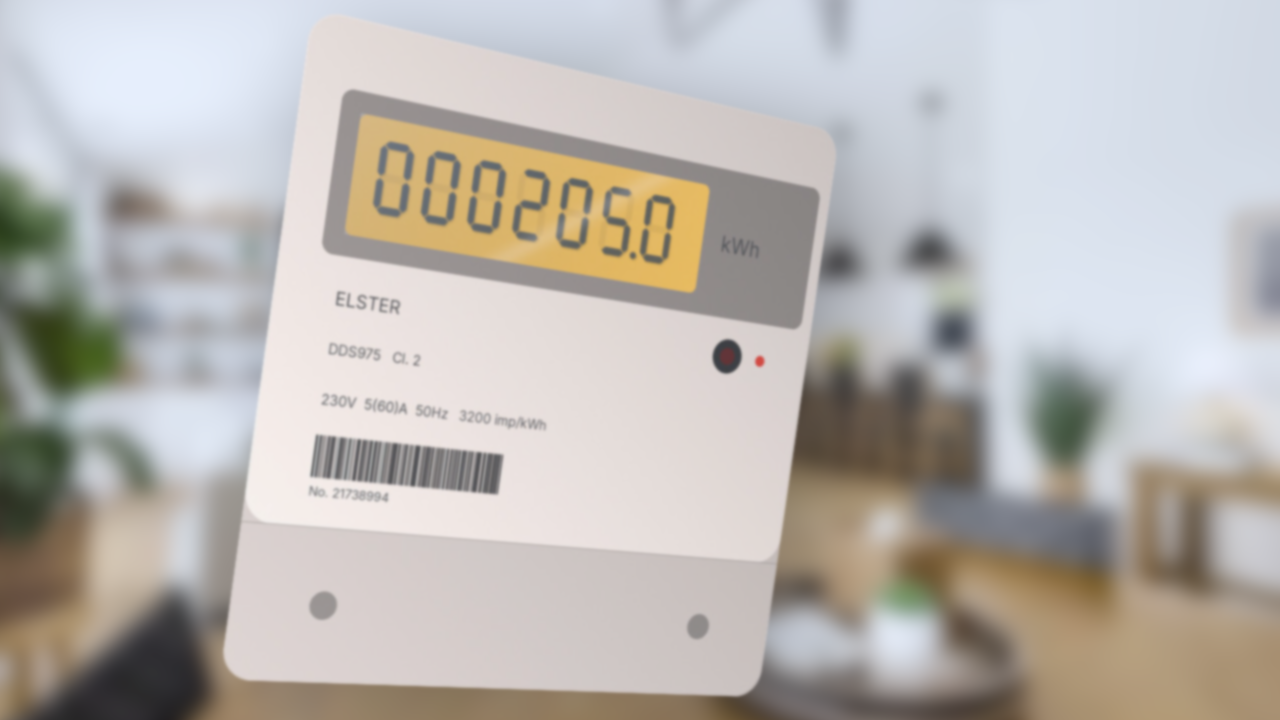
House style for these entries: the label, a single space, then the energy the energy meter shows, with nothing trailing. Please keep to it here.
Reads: 205.0 kWh
